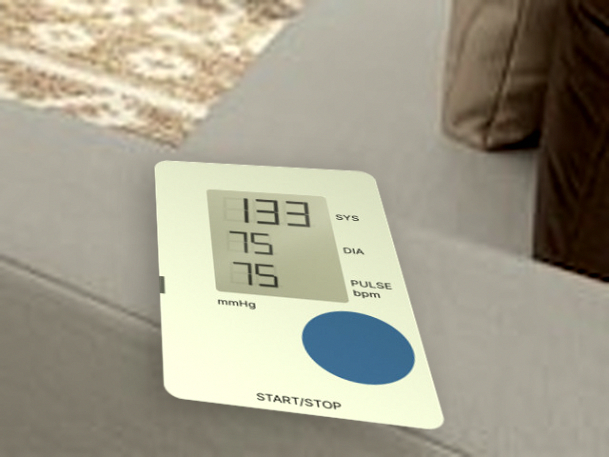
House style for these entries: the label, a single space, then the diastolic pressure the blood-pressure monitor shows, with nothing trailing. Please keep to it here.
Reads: 75 mmHg
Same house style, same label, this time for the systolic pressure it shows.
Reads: 133 mmHg
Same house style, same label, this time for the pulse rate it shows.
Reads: 75 bpm
